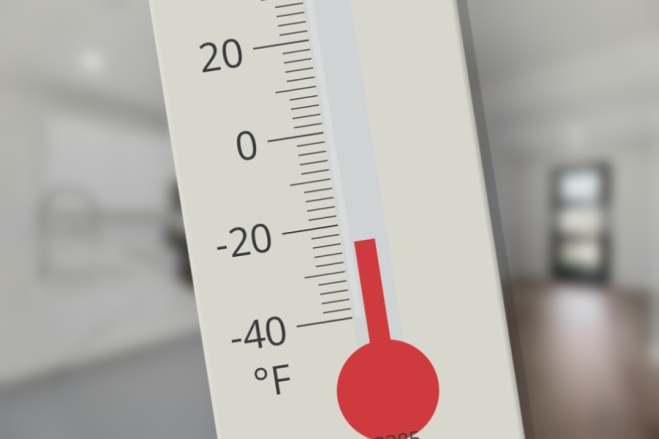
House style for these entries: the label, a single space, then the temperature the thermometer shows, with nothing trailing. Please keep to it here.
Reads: -24 °F
